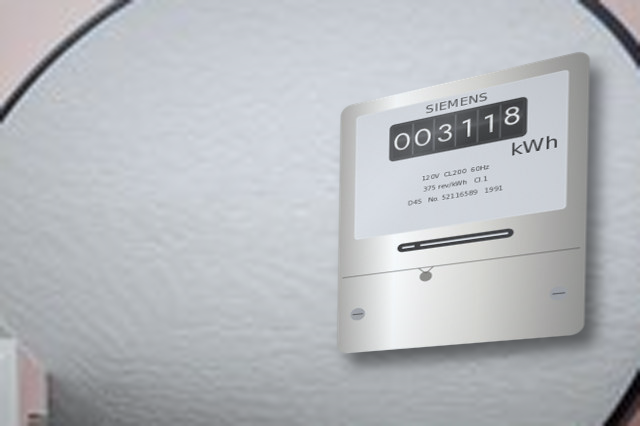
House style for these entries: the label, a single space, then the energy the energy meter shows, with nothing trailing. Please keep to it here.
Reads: 3118 kWh
